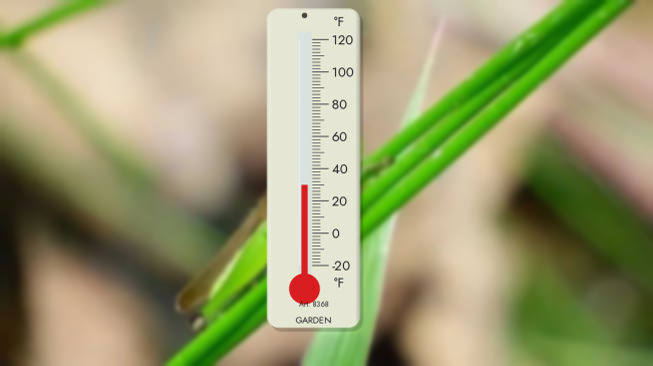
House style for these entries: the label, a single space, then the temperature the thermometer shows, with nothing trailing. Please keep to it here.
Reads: 30 °F
